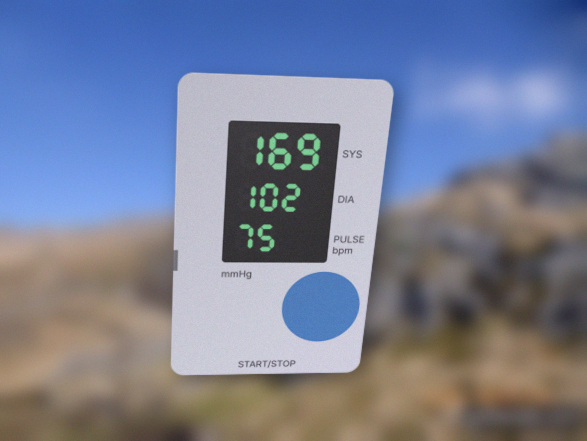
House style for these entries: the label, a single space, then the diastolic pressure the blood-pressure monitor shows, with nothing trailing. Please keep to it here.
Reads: 102 mmHg
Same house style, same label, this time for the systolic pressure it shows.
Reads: 169 mmHg
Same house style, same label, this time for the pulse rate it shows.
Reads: 75 bpm
